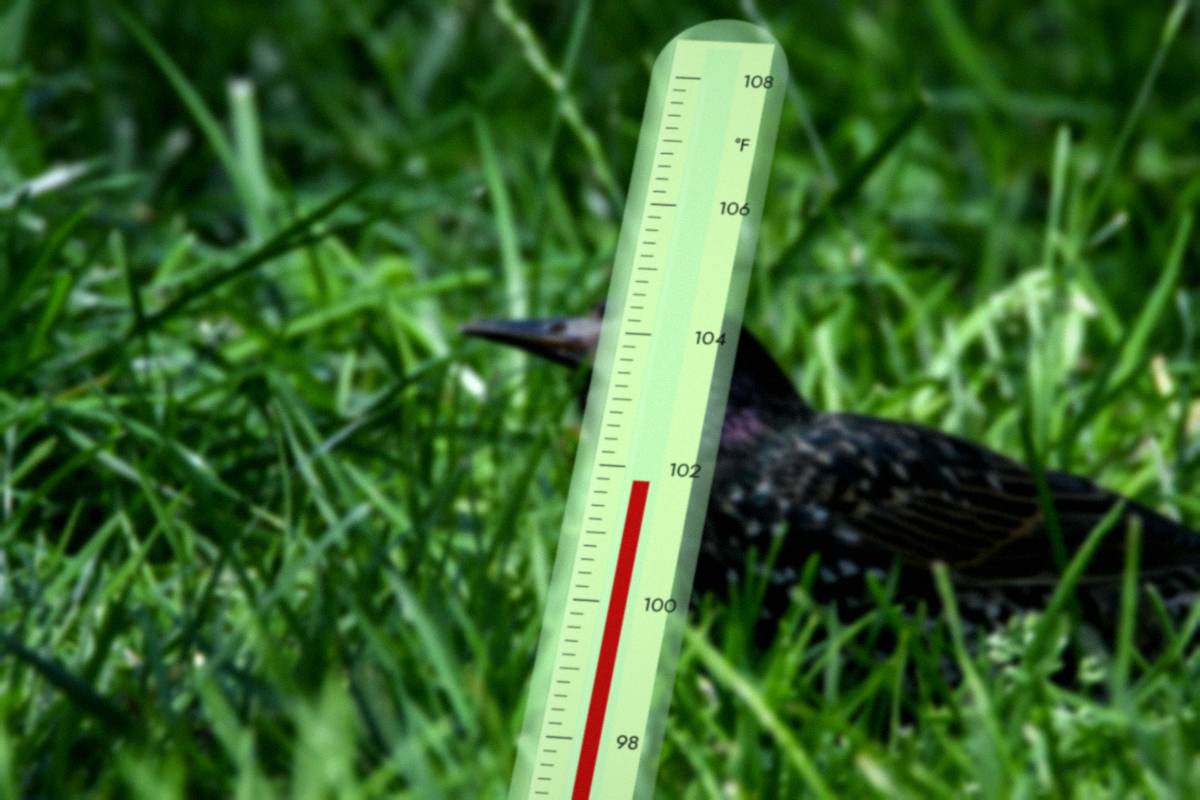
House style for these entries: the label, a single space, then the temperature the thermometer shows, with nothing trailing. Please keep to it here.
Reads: 101.8 °F
